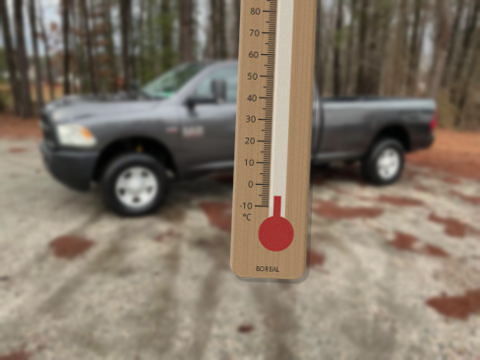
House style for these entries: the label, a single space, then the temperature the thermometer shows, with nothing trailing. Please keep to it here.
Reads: -5 °C
